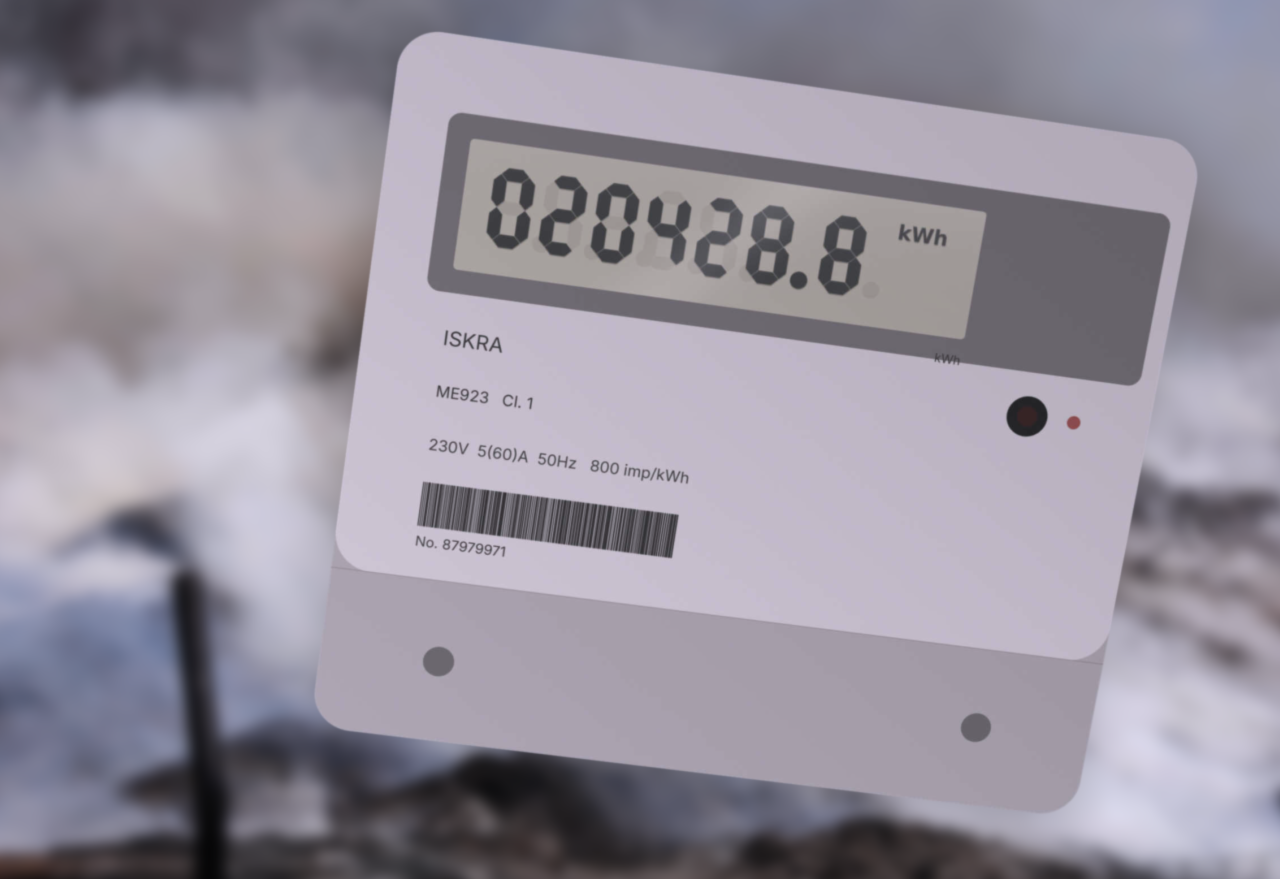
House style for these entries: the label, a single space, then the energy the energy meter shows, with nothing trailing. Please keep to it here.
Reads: 20428.8 kWh
